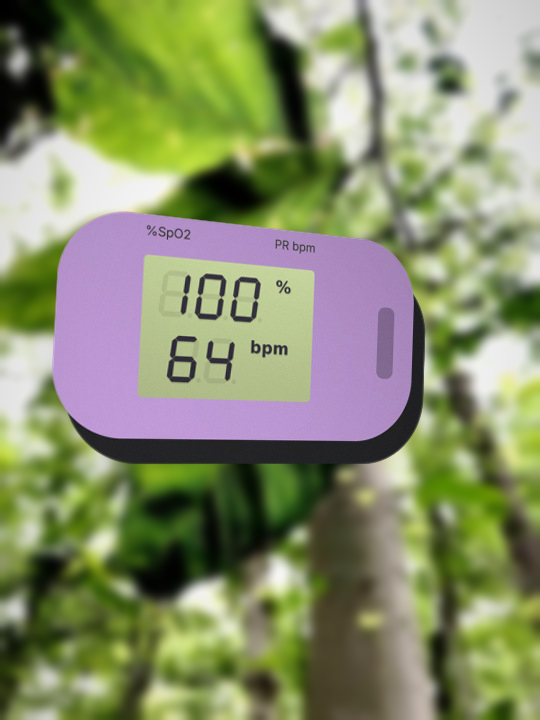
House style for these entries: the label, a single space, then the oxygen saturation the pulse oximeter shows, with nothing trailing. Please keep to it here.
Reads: 100 %
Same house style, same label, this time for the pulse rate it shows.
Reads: 64 bpm
